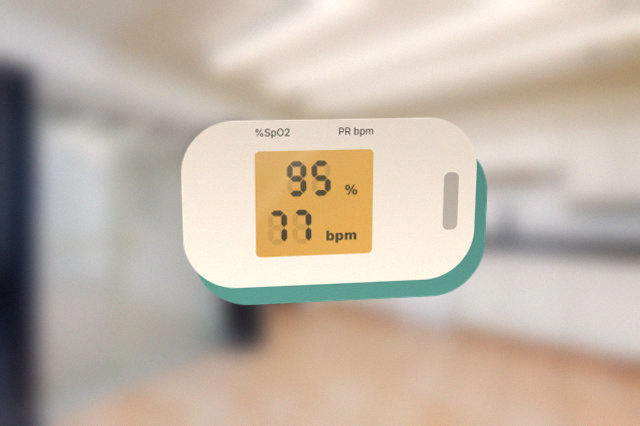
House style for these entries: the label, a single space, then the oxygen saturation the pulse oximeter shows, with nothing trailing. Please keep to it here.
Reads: 95 %
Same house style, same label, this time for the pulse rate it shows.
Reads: 77 bpm
